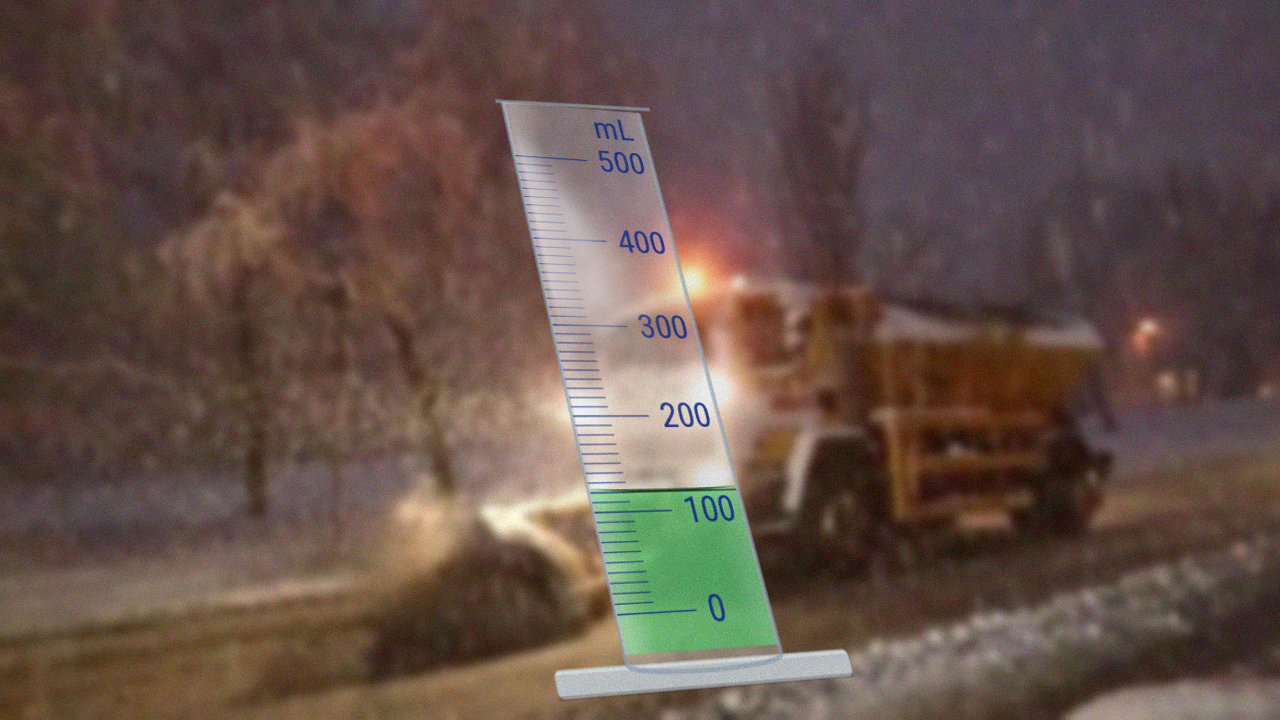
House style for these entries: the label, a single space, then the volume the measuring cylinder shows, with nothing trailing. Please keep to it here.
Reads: 120 mL
